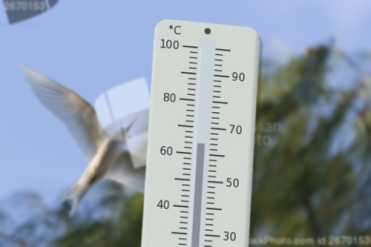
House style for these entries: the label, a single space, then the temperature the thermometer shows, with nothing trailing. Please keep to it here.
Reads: 64 °C
